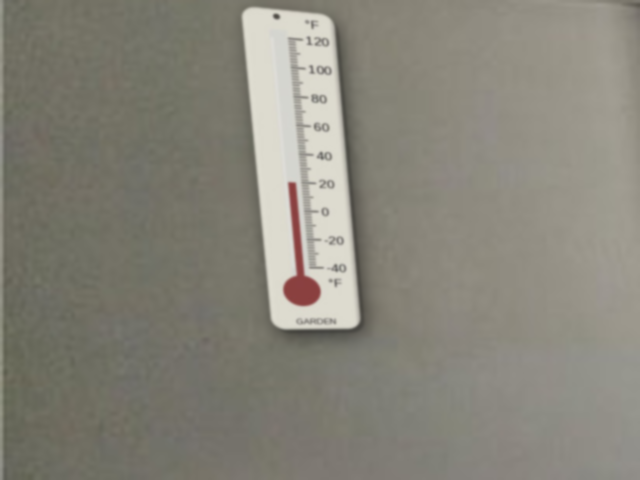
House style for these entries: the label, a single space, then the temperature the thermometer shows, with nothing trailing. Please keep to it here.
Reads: 20 °F
